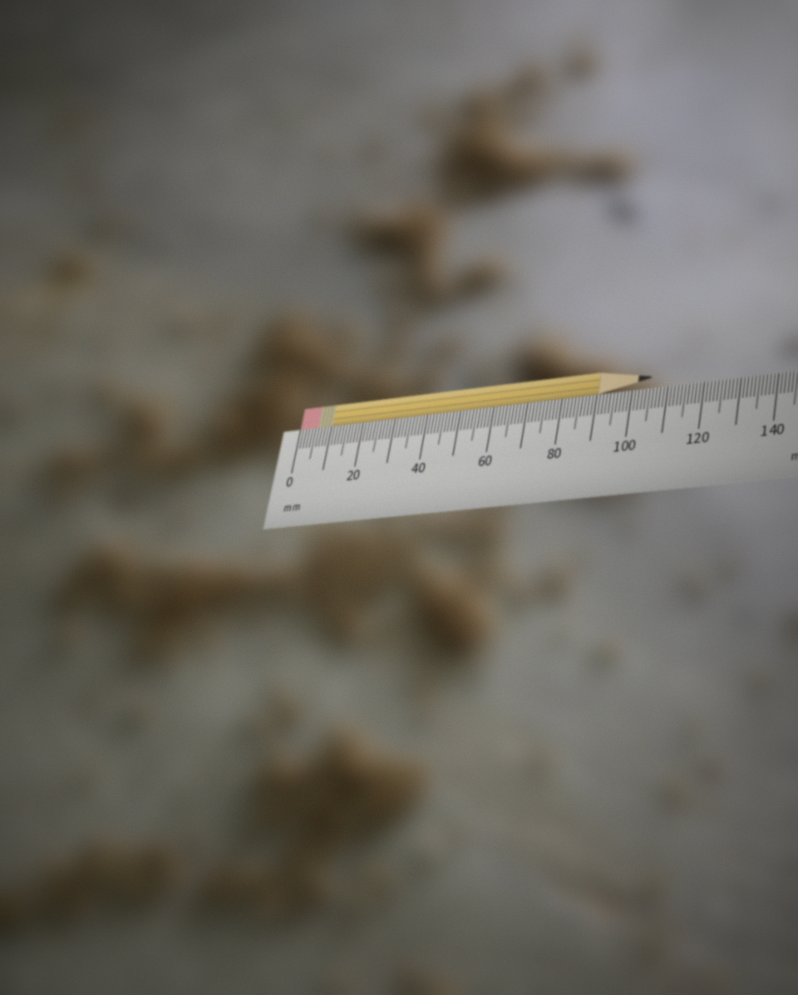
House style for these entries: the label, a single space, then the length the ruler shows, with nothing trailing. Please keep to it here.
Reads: 105 mm
